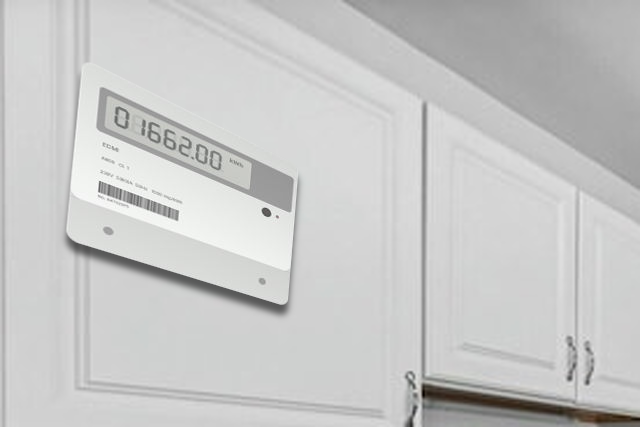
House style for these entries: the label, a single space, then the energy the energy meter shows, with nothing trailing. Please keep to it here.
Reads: 1662.00 kWh
